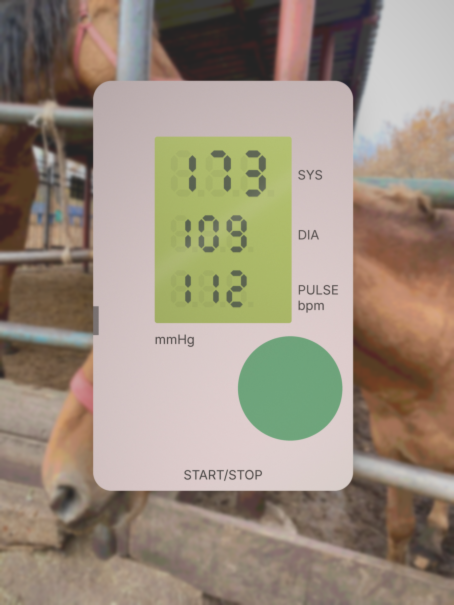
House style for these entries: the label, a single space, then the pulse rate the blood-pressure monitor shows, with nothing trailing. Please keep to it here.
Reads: 112 bpm
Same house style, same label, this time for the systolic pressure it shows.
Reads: 173 mmHg
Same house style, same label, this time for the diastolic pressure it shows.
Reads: 109 mmHg
